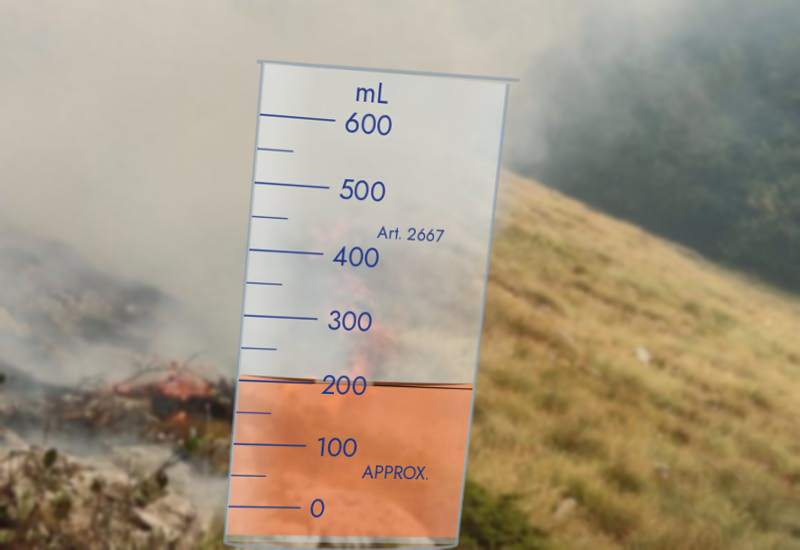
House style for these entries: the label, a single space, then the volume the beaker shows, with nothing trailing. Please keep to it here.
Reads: 200 mL
